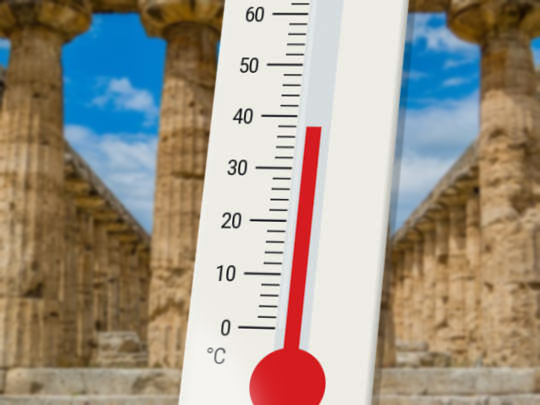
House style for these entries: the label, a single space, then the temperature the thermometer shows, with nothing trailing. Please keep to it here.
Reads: 38 °C
